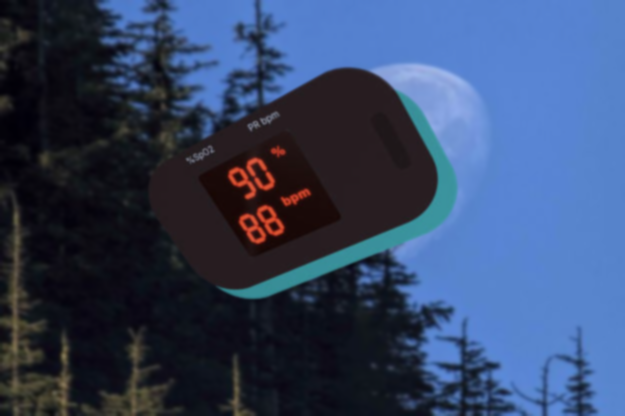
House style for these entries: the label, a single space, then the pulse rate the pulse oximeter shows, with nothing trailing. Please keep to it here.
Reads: 88 bpm
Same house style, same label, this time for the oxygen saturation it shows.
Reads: 90 %
